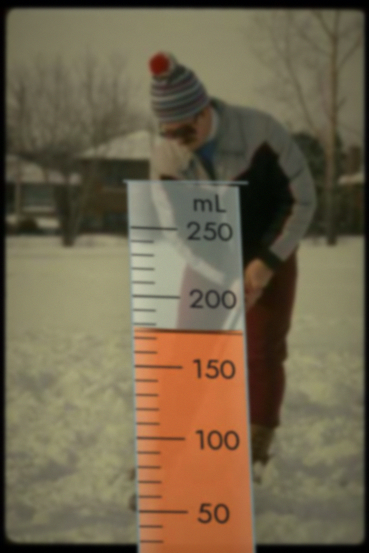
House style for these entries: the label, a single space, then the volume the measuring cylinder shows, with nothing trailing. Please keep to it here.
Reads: 175 mL
